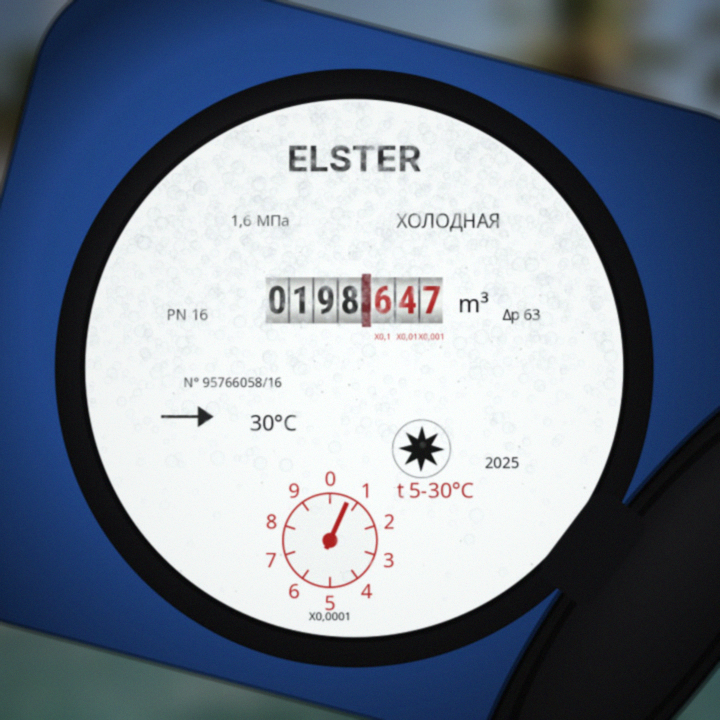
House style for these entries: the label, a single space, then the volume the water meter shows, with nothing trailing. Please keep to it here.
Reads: 198.6470 m³
